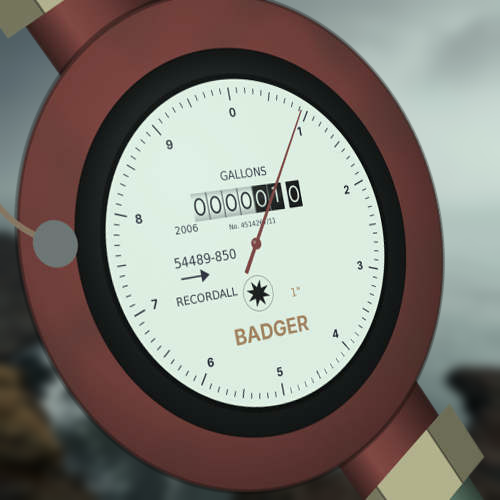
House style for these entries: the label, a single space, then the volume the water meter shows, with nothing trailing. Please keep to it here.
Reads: 10.9 gal
